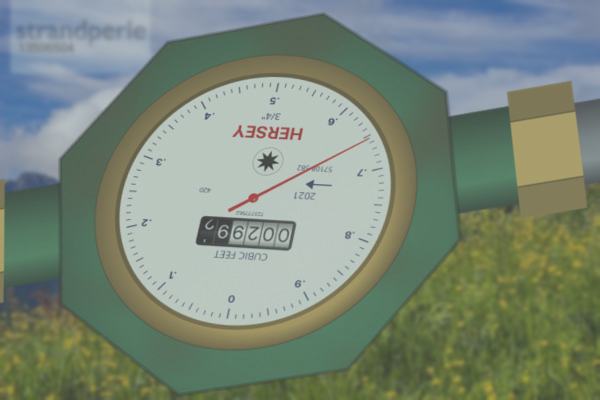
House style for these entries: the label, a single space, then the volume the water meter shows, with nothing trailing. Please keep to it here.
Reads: 2991.65 ft³
